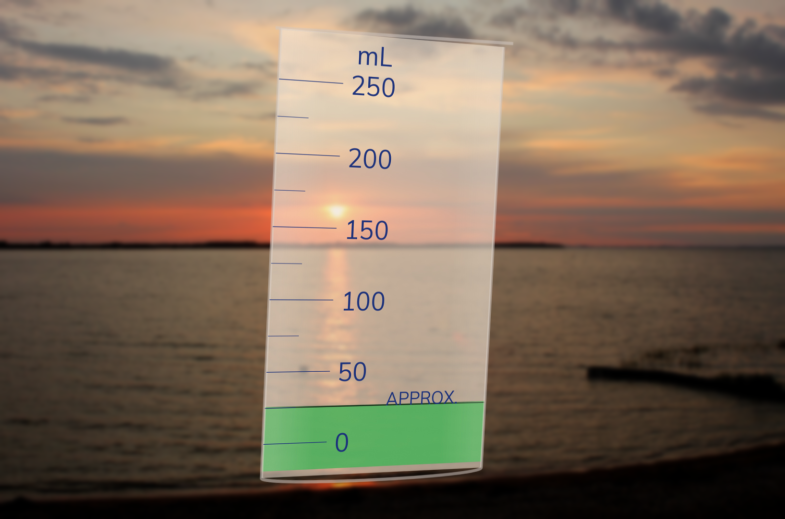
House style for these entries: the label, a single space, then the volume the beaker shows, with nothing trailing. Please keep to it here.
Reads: 25 mL
